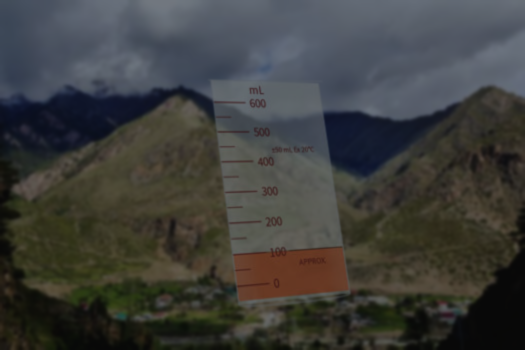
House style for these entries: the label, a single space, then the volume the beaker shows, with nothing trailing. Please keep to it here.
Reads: 100 mL
